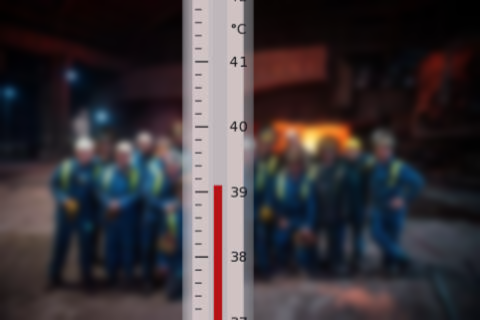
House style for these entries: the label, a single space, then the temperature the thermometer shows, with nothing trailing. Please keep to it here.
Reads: 39.1 °C
